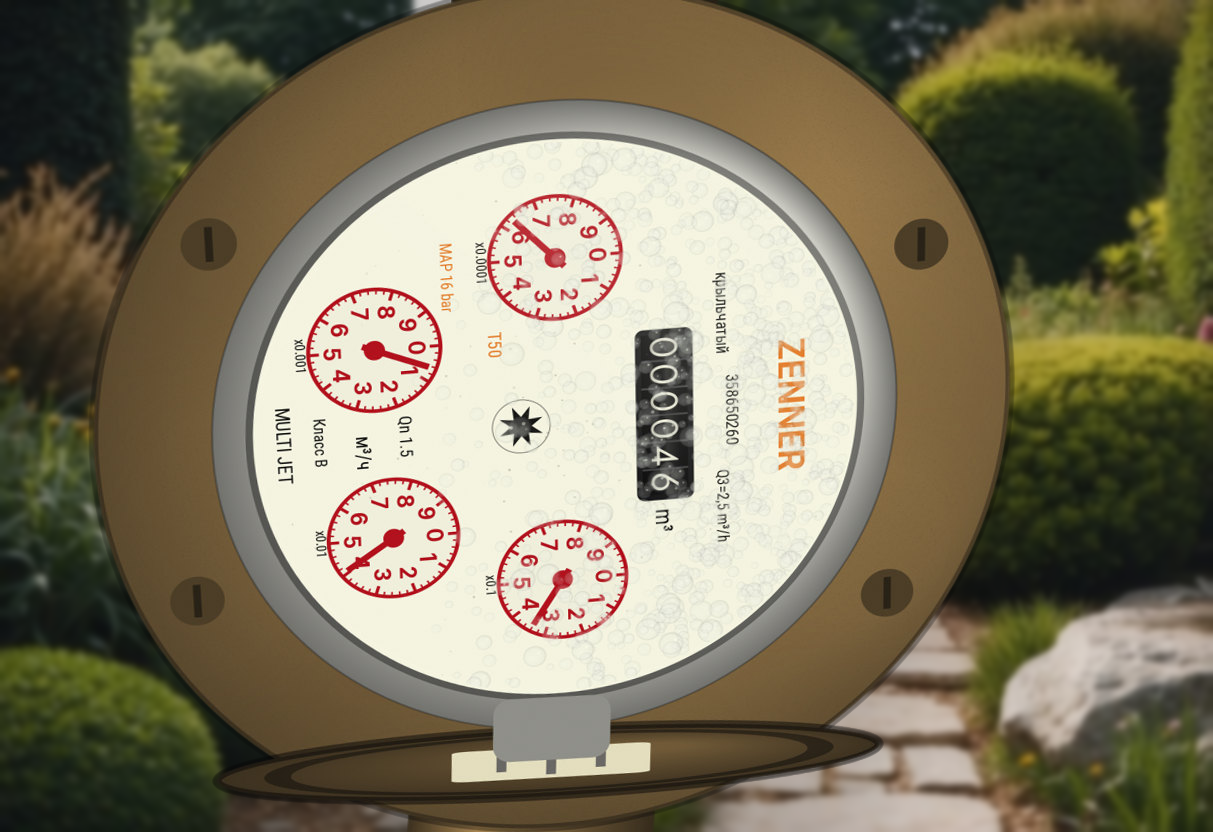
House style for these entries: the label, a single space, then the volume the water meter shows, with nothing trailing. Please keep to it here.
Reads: 46.3406 m³
